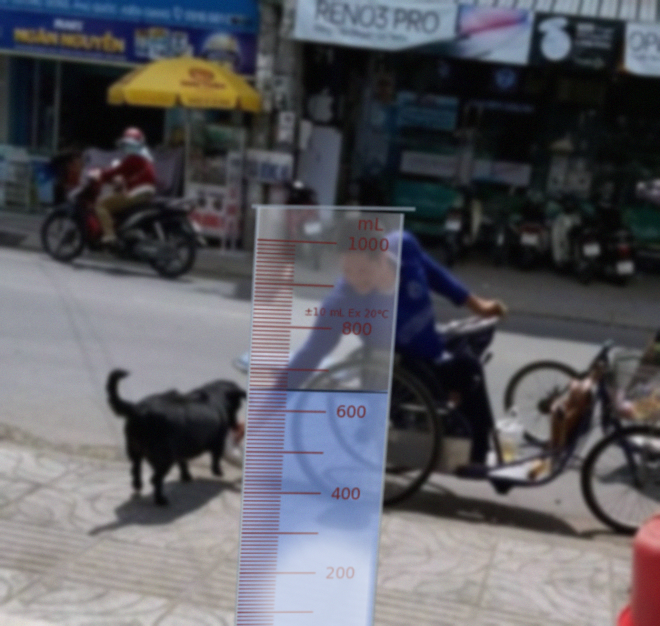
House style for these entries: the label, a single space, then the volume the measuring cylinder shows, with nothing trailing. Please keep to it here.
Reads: 650 mL
